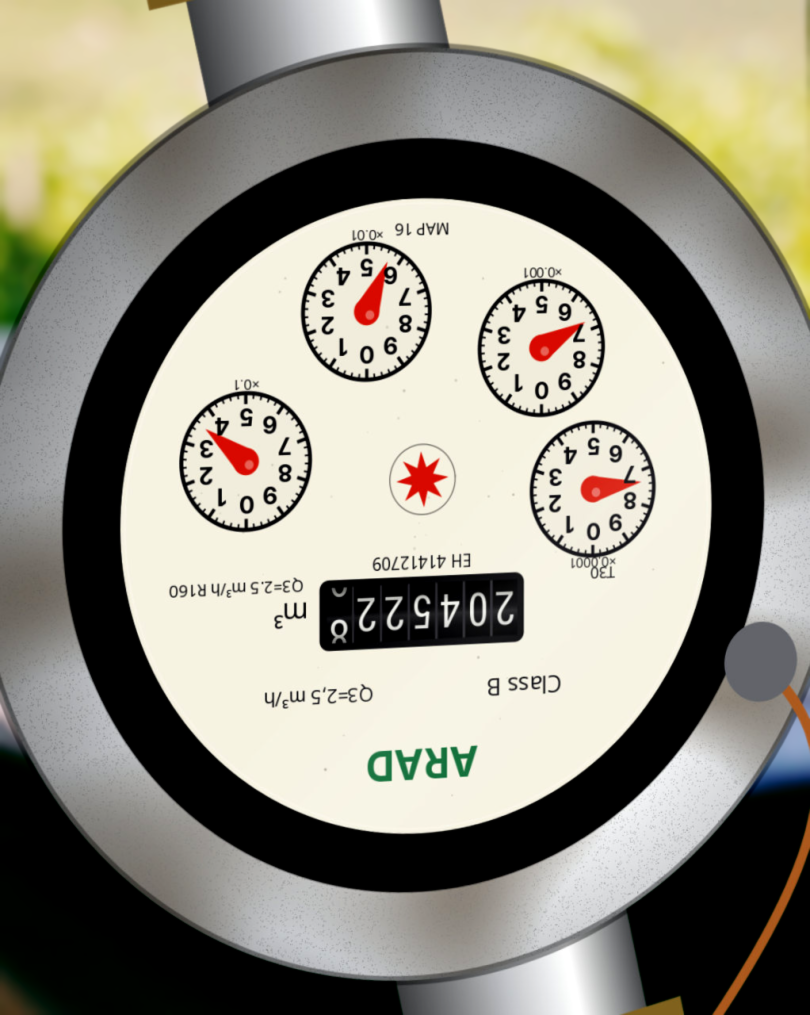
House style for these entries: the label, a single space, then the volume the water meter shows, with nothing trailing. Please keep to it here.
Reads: 2045228.3567 m³
